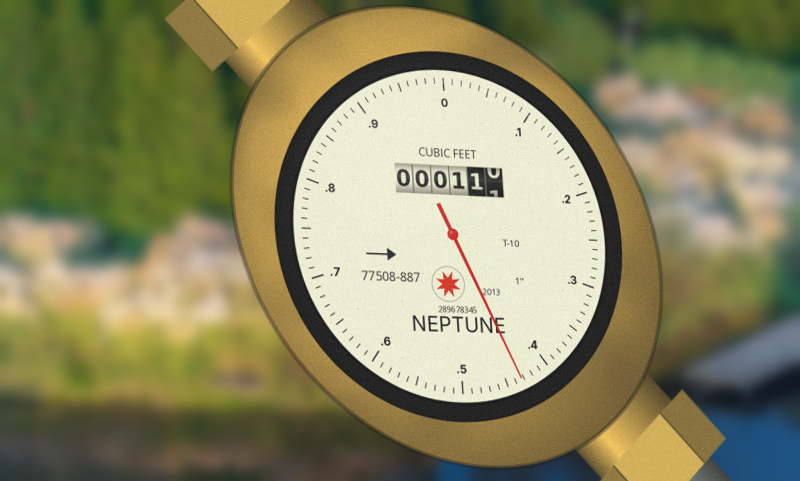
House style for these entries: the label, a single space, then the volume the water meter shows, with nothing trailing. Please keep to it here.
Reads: 110.43 ft³
